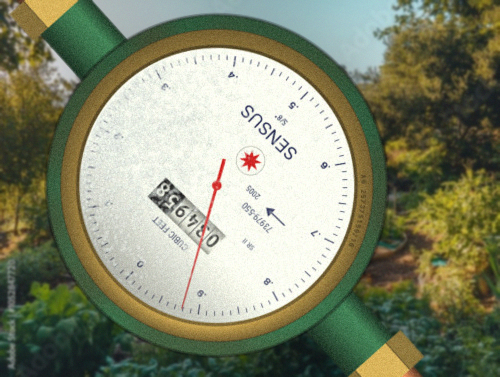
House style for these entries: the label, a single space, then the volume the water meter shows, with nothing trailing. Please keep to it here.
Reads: 34957.92 ft³
